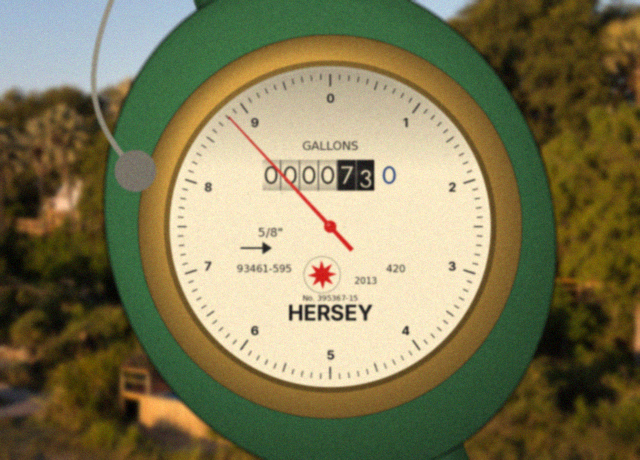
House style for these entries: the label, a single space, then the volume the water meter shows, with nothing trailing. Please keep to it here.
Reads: 728.8 gal
